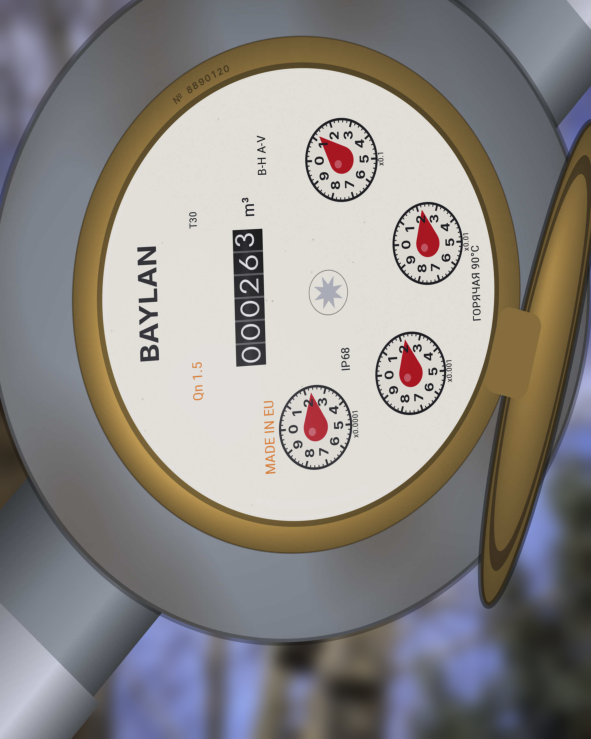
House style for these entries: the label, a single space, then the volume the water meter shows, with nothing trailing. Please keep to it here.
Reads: 263.1222 m³
